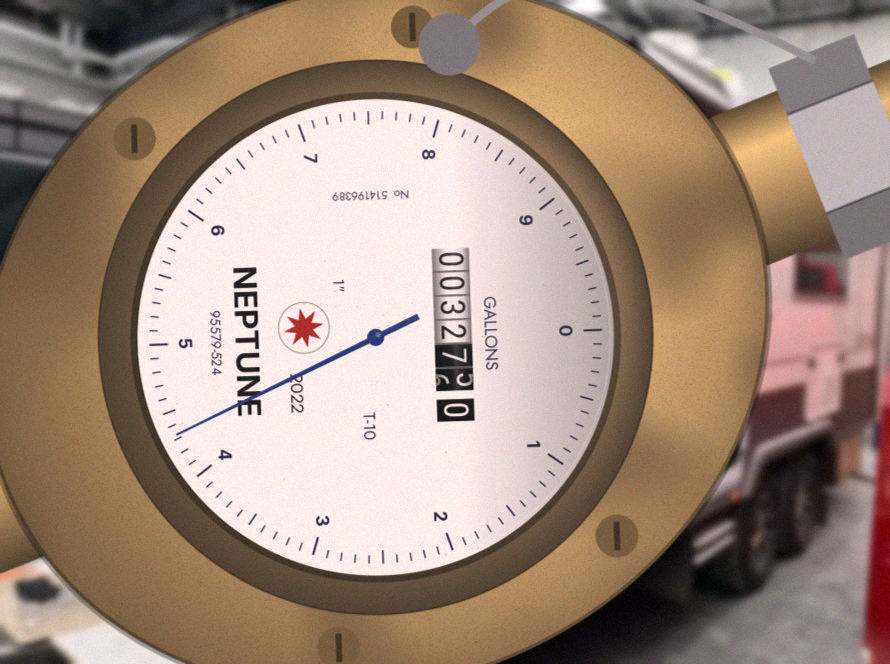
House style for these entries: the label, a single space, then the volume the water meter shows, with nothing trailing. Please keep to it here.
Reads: 32754.3 gal
